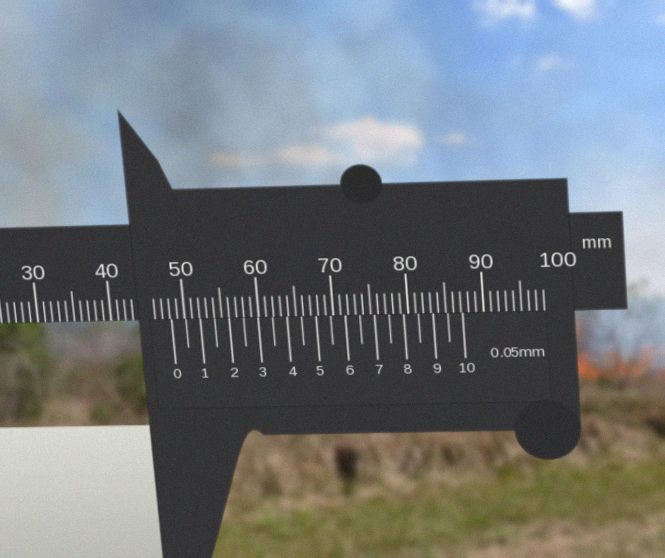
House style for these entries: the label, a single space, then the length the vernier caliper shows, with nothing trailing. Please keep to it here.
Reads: 48.2 mm
